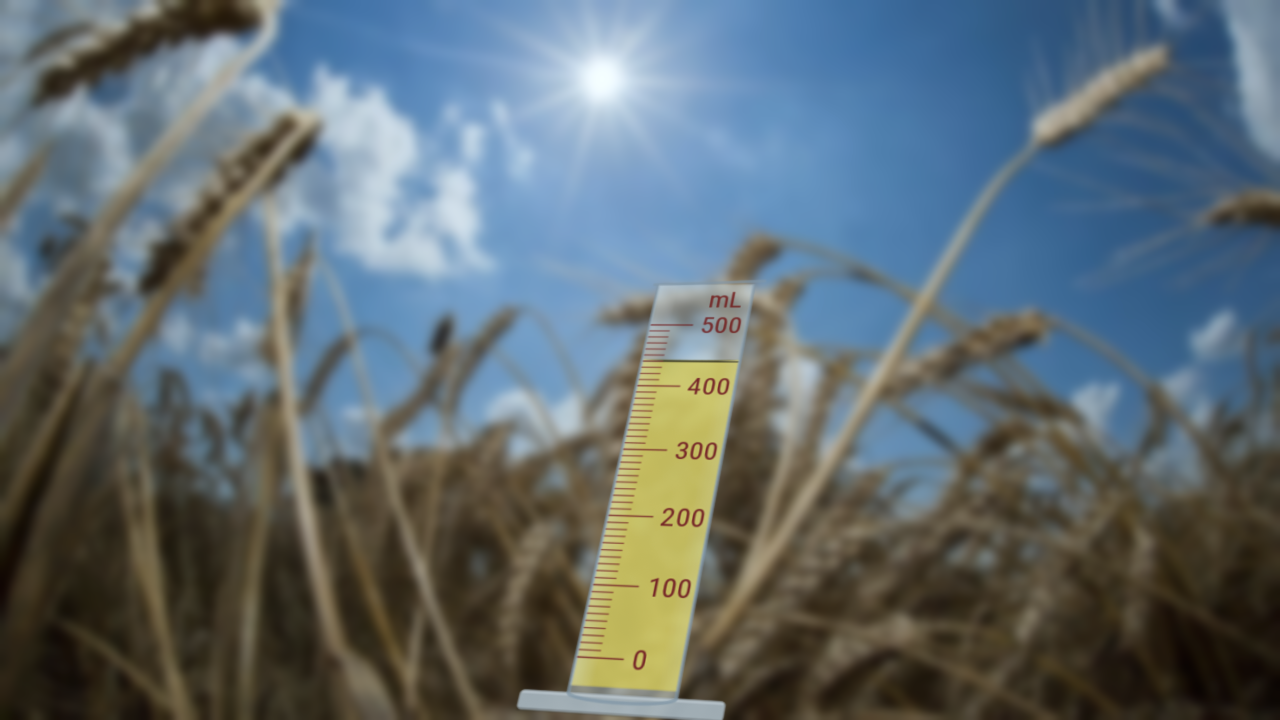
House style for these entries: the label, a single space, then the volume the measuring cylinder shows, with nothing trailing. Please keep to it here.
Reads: 440 mL
